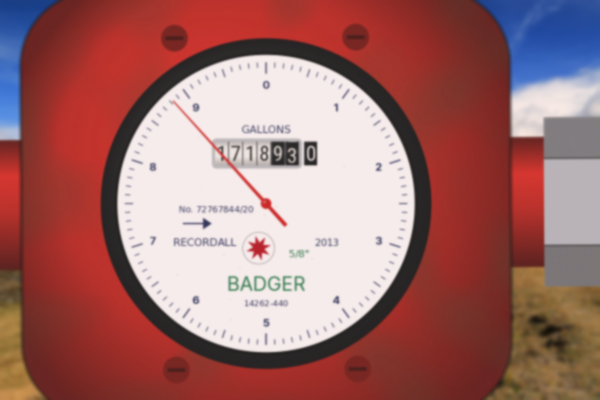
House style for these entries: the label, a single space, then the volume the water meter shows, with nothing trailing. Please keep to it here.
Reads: 1718928.8 gal
